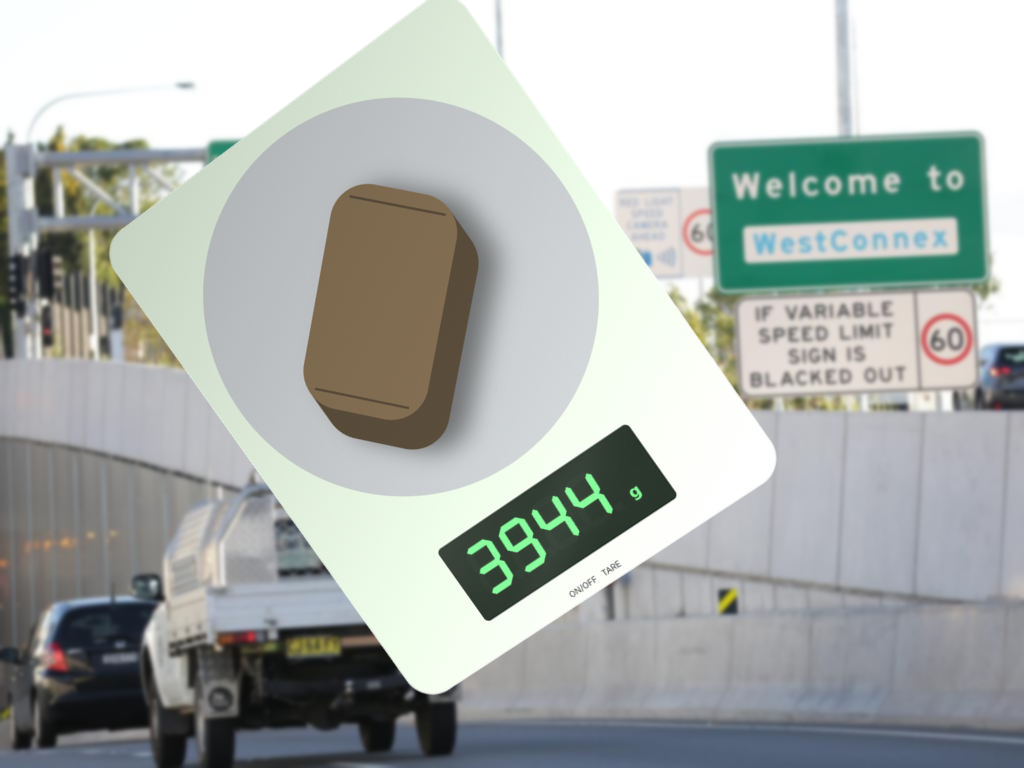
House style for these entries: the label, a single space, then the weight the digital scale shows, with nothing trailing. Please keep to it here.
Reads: 3944 g
